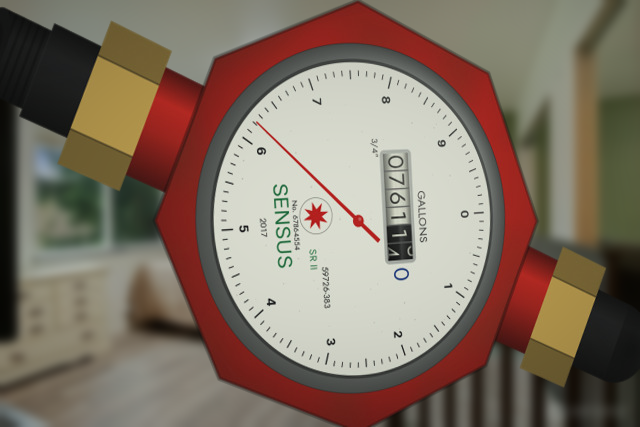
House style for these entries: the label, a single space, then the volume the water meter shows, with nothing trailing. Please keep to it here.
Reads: 761136.2 gal
